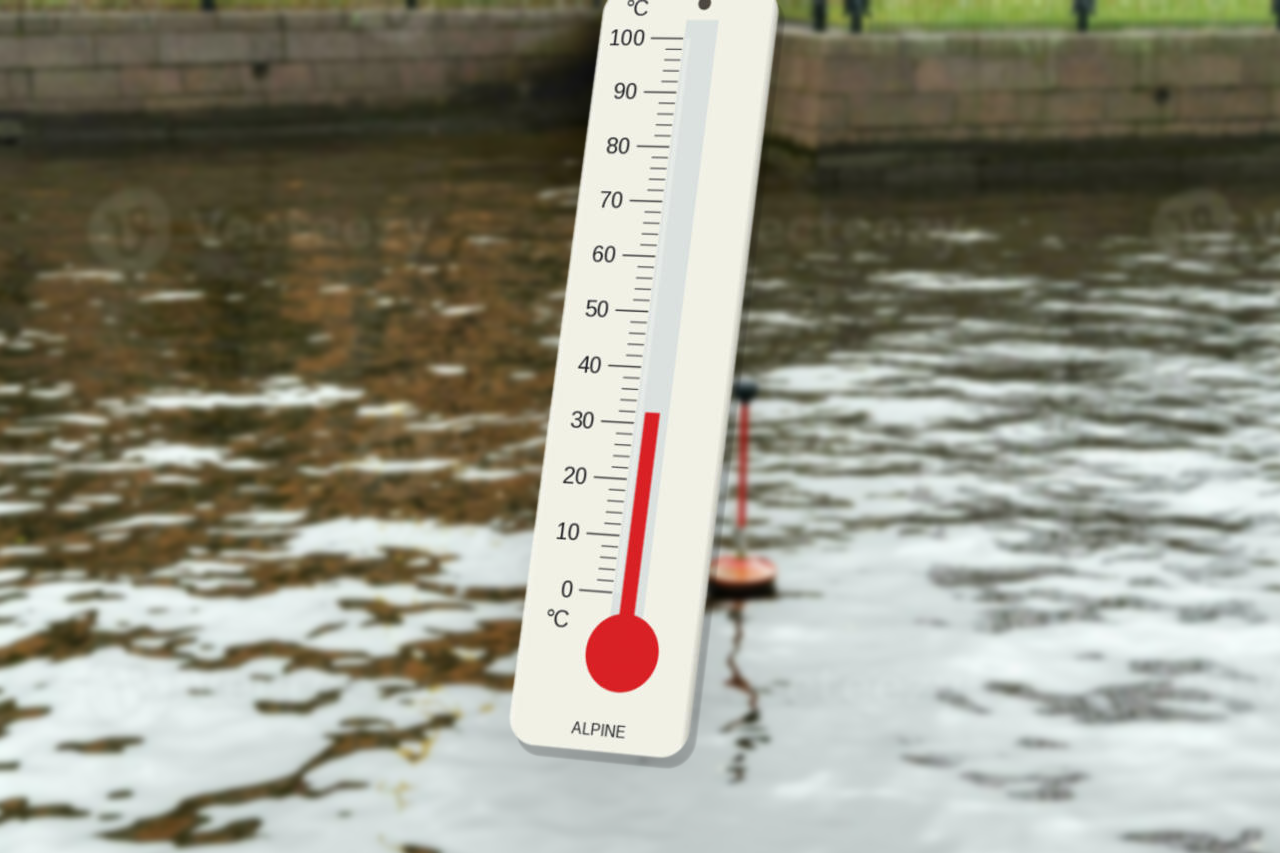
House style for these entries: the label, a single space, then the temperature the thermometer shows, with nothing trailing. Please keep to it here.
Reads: 32 °C
